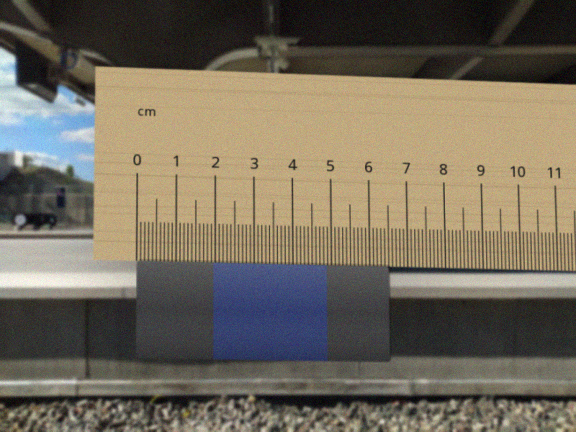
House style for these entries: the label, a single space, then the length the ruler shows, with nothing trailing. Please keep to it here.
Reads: 6.5 cm
